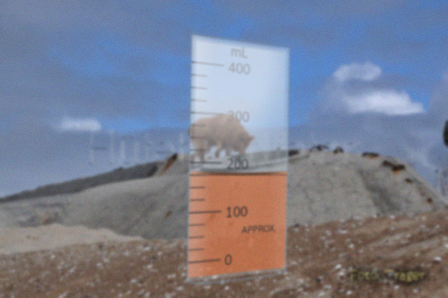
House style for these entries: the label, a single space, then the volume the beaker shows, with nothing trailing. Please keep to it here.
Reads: 175 mL
